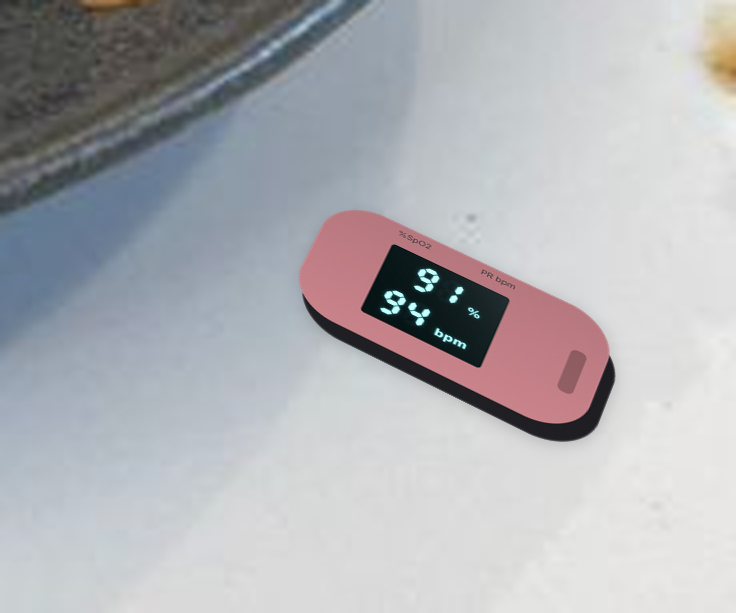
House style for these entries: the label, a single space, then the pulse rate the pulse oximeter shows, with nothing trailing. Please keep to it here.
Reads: 94 bpm
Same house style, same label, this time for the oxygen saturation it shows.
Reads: 91 %
